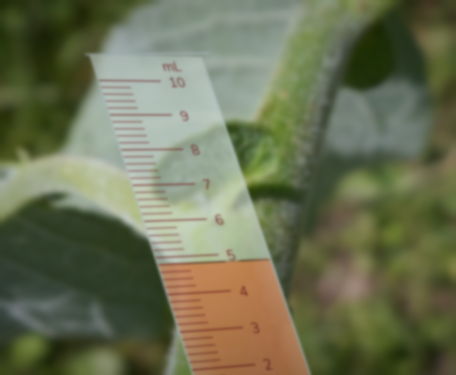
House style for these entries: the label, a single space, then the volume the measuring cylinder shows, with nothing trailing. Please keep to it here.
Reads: 4.8 mL
